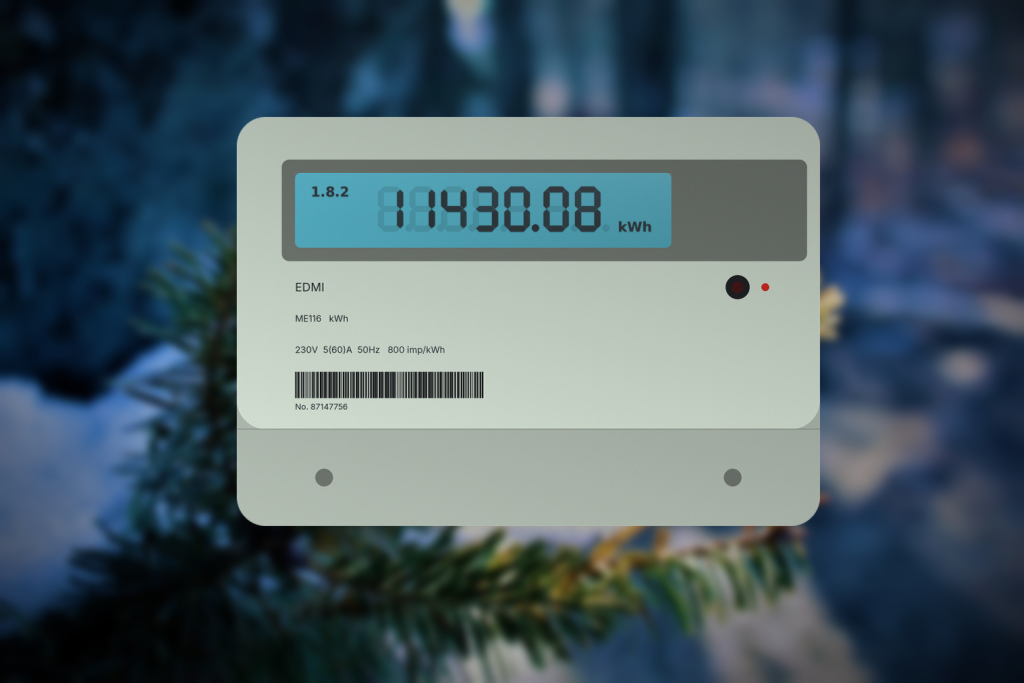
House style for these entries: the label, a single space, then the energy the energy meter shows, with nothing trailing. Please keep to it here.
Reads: 11430.08 kWh
